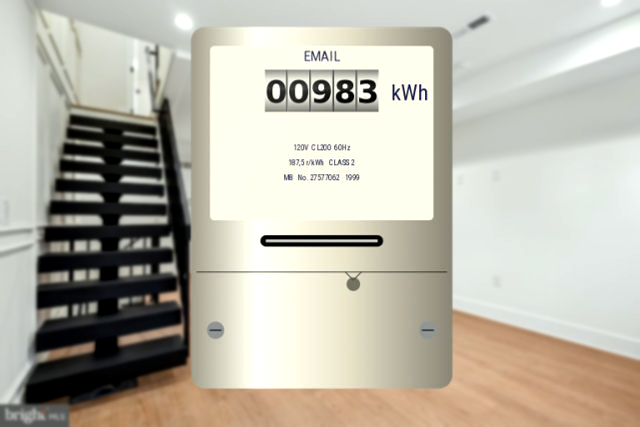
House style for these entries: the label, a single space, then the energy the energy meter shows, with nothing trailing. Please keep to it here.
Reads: 983 kWh
